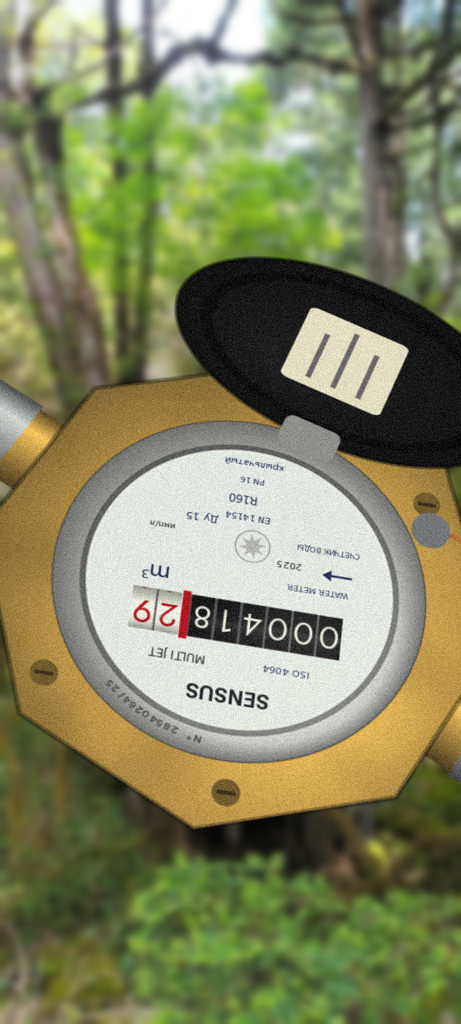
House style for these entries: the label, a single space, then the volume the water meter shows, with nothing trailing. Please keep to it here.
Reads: 418.29 m³
